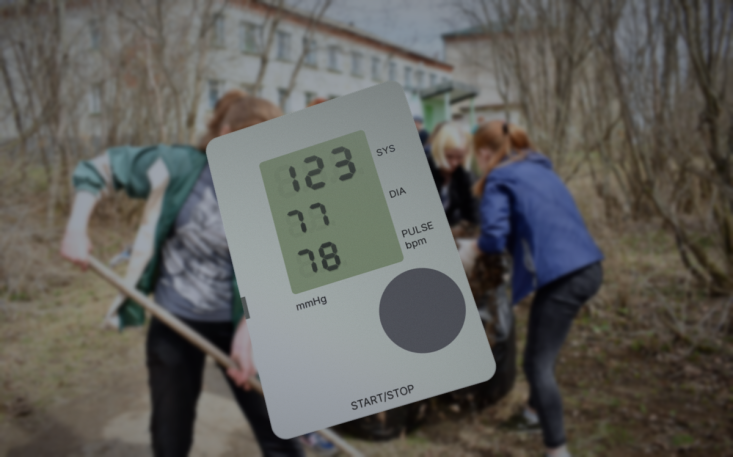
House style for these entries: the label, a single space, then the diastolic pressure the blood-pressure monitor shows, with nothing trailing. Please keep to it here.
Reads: 77 mmHg
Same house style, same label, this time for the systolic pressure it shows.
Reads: 123 mmHg
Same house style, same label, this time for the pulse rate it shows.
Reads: 78 bpm
